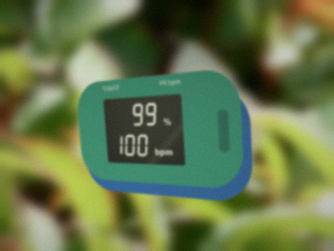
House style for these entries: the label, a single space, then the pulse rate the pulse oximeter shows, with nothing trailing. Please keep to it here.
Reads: 100 bpm
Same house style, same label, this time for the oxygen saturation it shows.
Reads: 99 %
